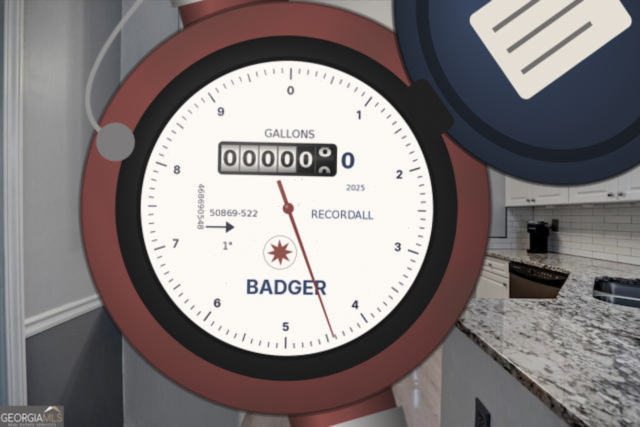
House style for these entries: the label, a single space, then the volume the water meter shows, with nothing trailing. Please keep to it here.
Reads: 84.4 gal
